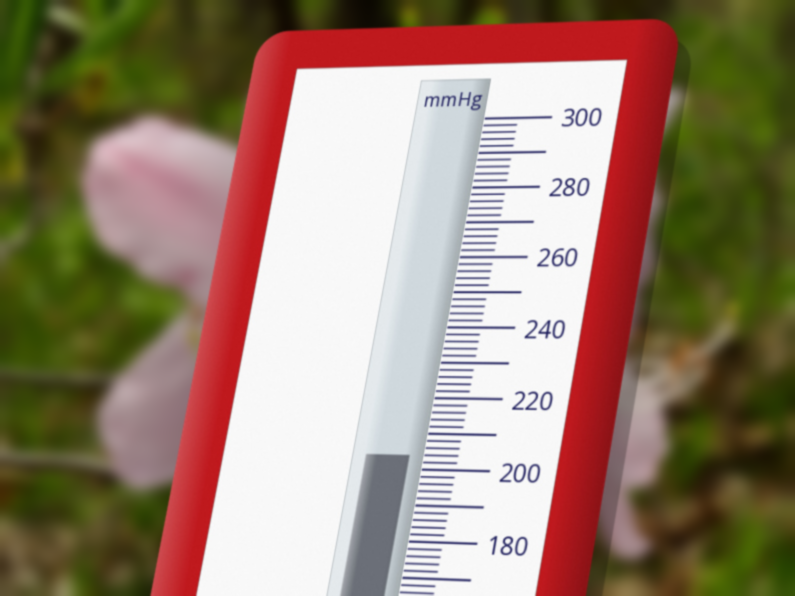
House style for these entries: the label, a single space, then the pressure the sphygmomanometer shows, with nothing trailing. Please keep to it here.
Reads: 204 mmHg
